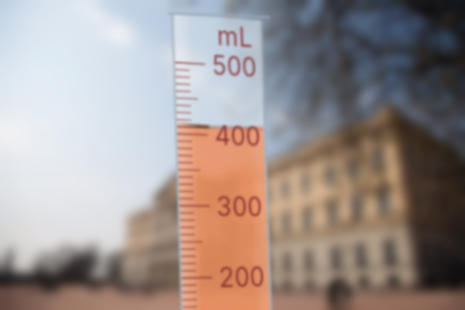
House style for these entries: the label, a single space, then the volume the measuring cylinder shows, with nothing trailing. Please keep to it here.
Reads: 410 mL
